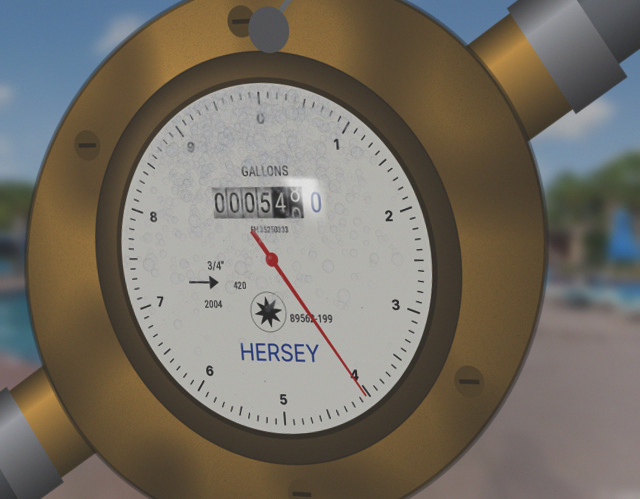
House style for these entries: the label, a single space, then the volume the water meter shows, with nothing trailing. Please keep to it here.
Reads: 5484.0 gal
